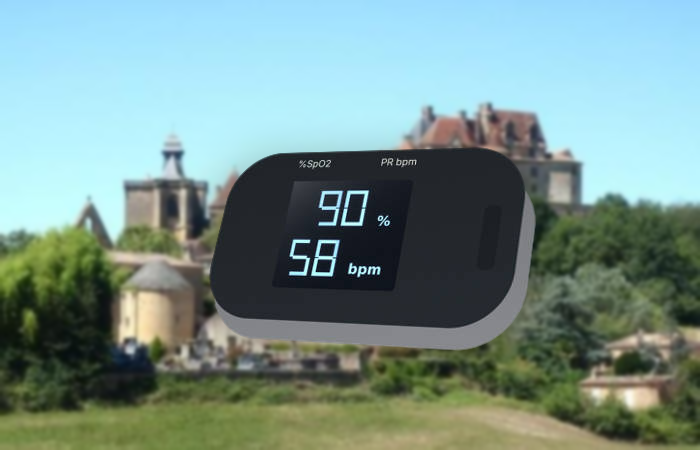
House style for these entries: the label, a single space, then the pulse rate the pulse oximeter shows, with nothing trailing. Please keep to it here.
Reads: 58 bpm
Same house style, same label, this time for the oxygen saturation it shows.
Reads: 90 %
